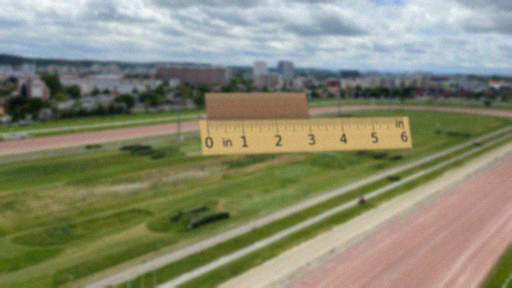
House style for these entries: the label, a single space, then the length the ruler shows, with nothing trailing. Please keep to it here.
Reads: 3 in
